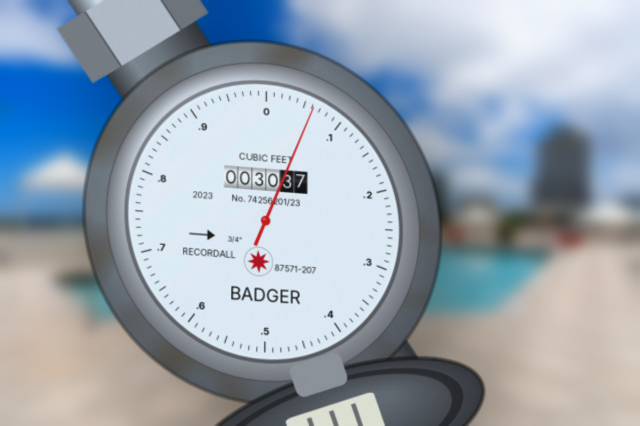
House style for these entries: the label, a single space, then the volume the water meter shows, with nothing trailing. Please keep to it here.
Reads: 3037.06 ft³
